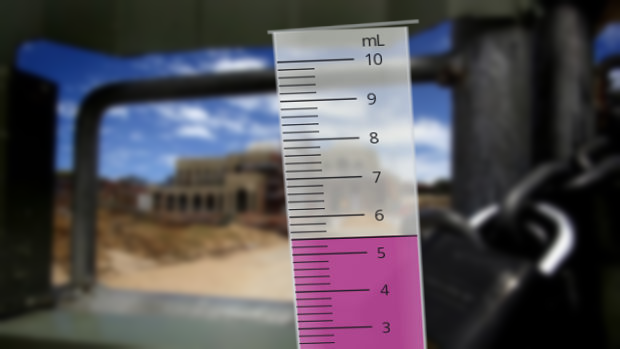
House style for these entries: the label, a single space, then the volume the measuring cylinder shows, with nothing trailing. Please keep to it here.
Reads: 5.4 mL
